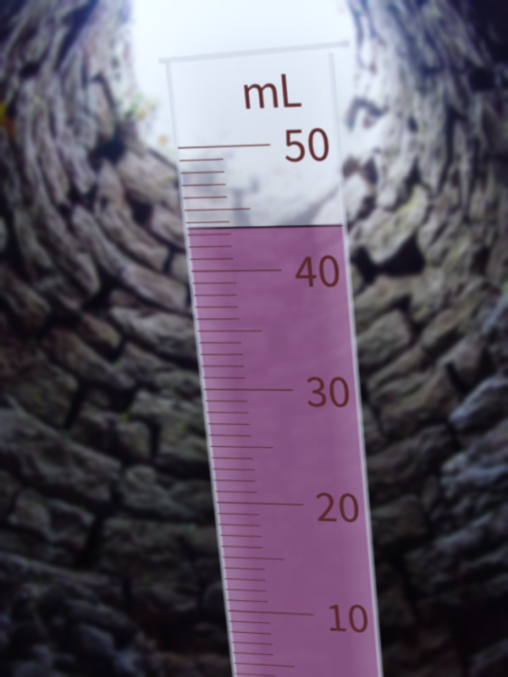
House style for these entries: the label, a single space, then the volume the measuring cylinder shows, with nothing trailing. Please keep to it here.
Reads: 43.5 mL
